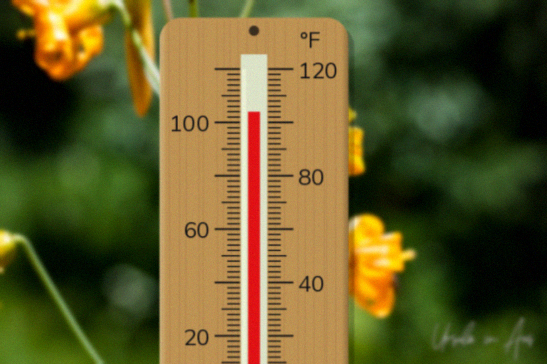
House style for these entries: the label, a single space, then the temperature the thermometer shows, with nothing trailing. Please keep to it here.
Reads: 104 °F
